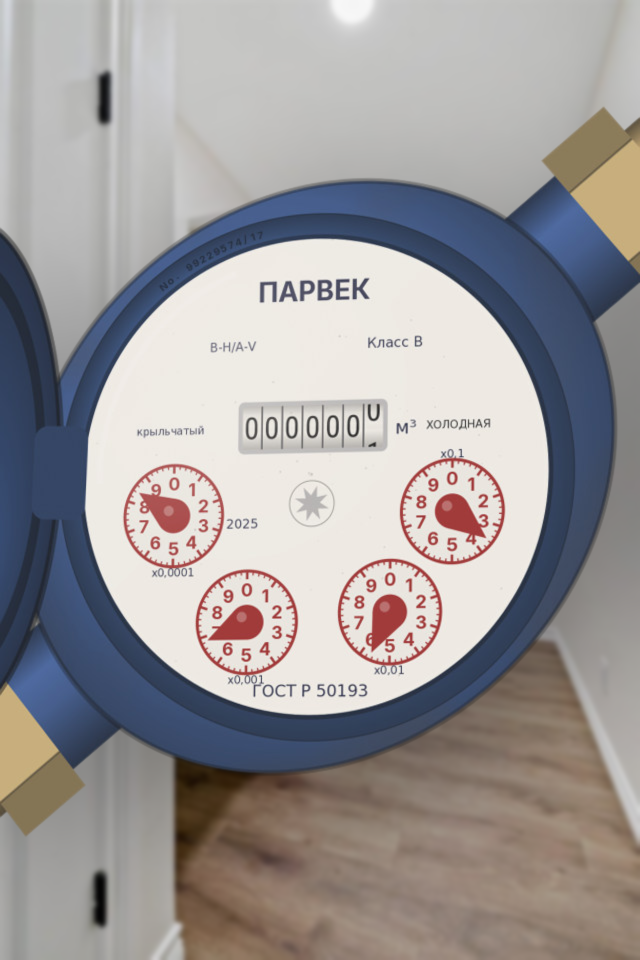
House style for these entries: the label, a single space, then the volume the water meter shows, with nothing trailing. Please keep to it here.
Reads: 0.3568 m³
